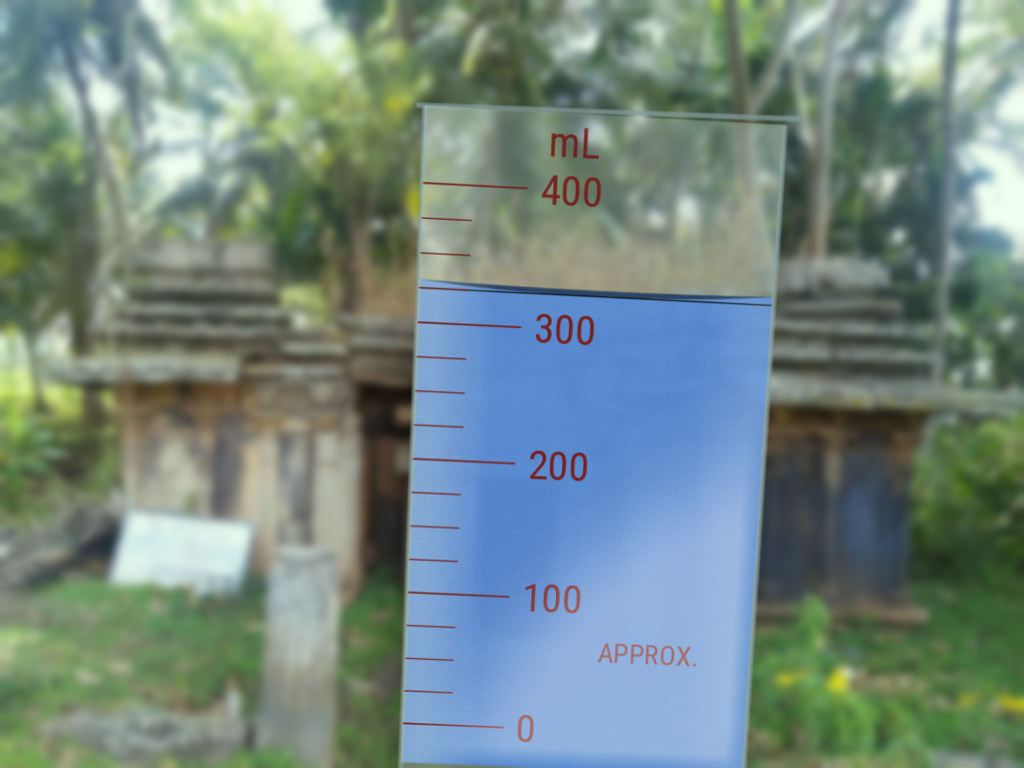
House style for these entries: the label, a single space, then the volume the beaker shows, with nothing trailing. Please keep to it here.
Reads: 325 mL
